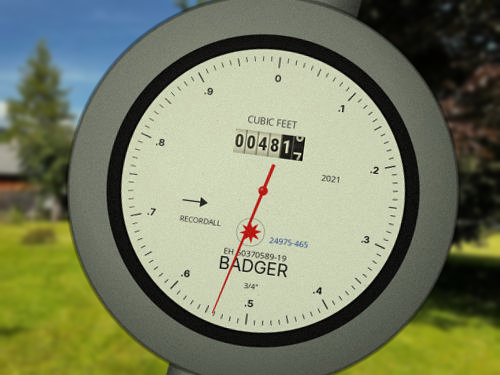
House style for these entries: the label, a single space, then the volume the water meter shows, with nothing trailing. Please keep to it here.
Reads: 4816.54 ft³
